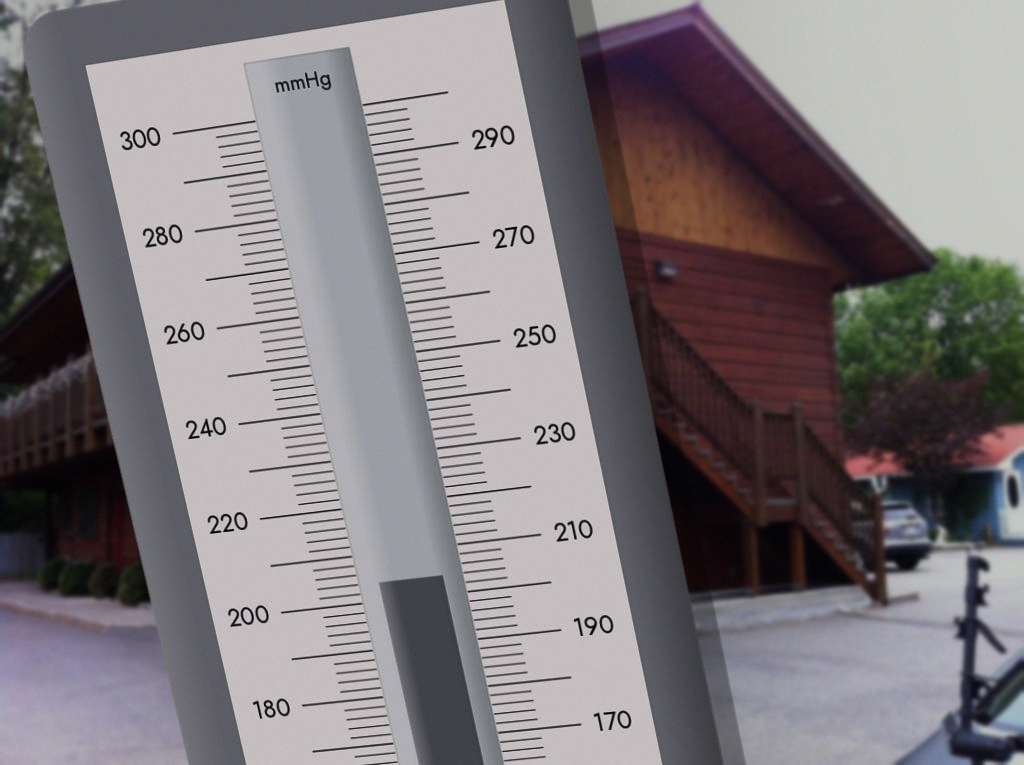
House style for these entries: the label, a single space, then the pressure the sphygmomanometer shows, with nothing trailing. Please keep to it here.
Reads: 204 mmHg
